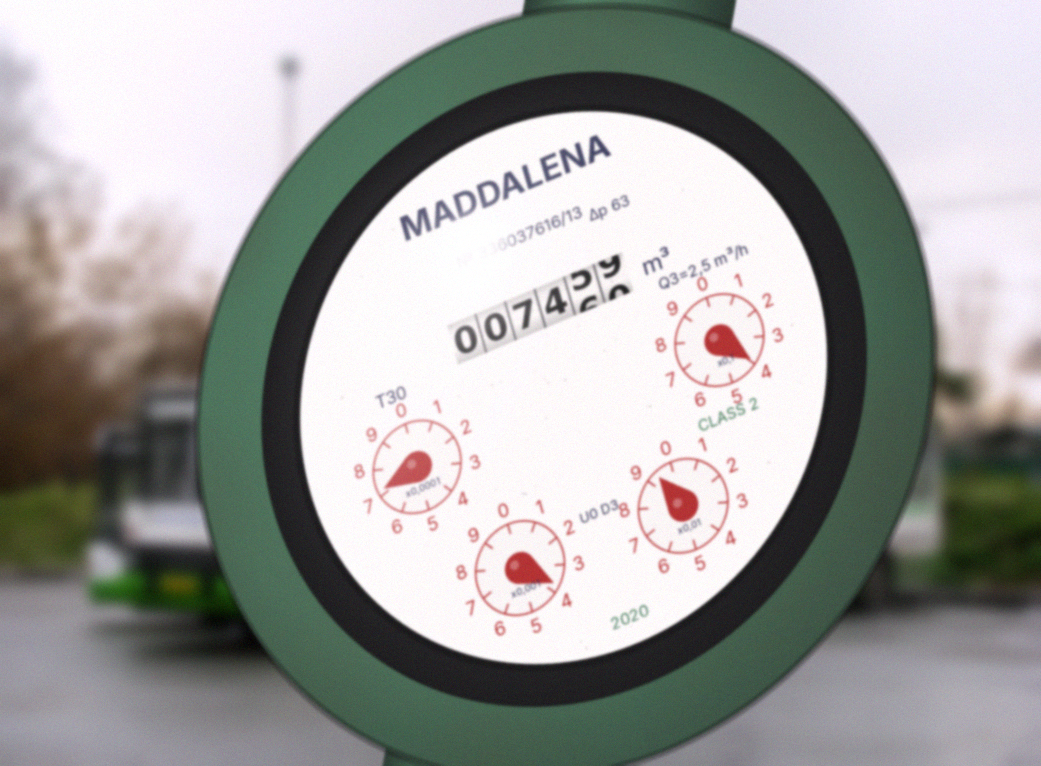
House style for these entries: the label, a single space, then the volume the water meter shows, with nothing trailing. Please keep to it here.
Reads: 7459.3937 m³
